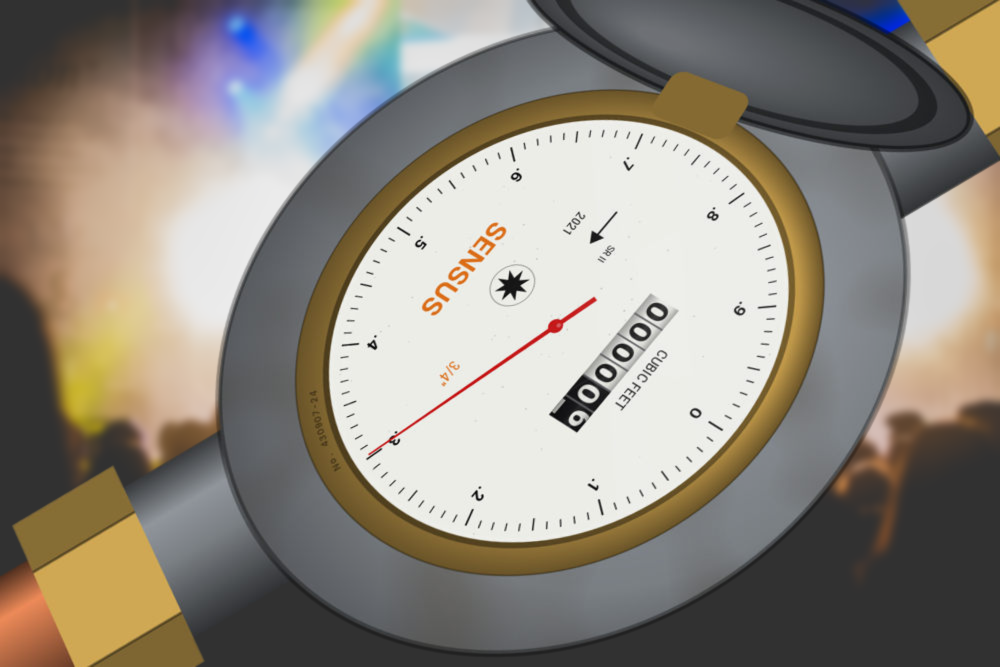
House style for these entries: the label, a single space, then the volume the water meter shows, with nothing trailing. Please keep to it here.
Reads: 6.30 ft³
